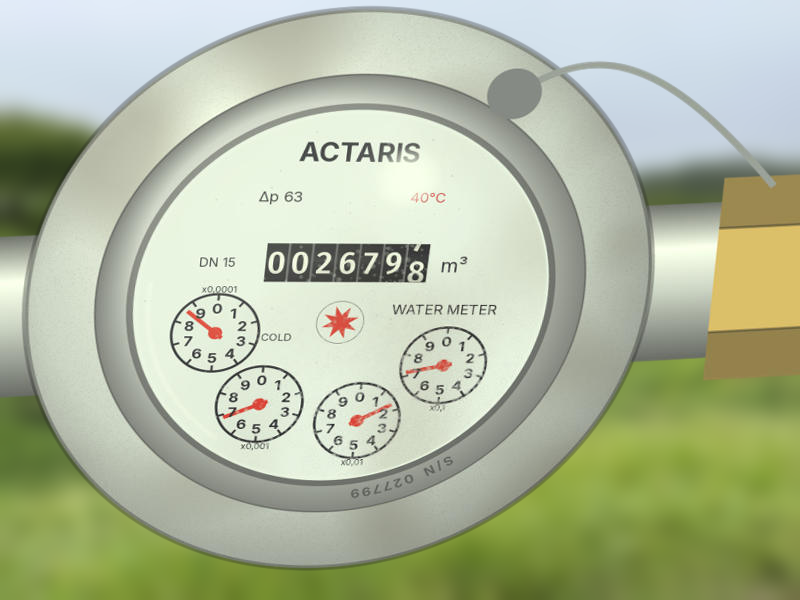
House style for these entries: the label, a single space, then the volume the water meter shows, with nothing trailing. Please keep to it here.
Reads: 26797.7168 m³
